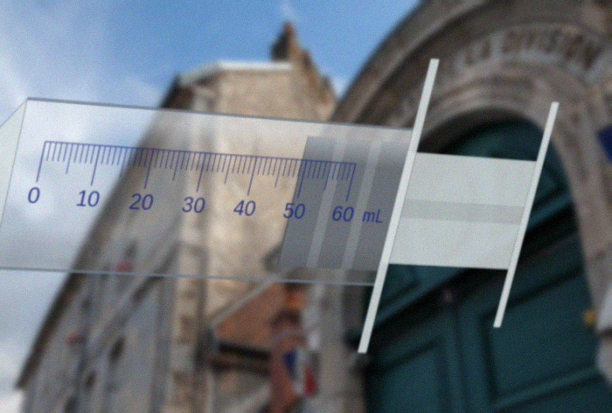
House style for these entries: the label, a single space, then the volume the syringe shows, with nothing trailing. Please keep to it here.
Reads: 49 mL
